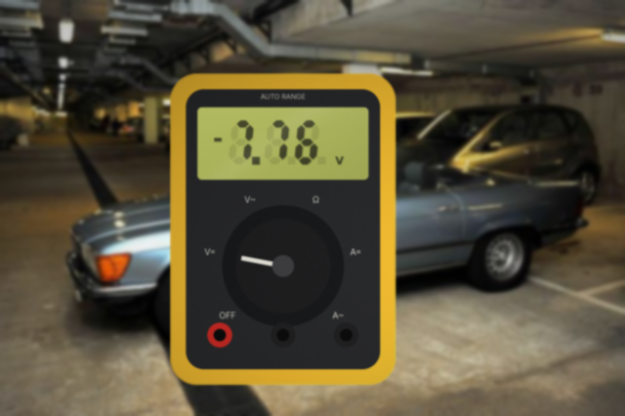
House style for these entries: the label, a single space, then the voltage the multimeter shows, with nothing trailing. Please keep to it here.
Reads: -7.76 V
